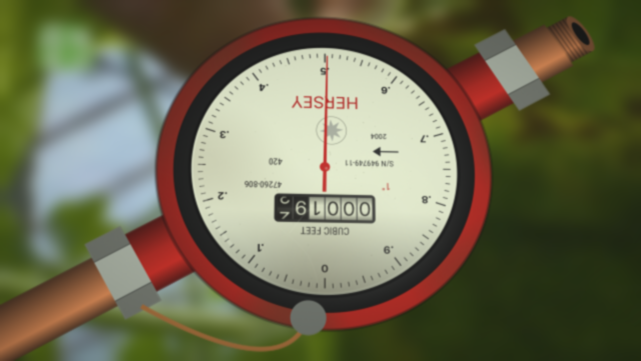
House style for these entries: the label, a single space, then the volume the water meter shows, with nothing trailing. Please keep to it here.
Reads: 192.50 ft³
